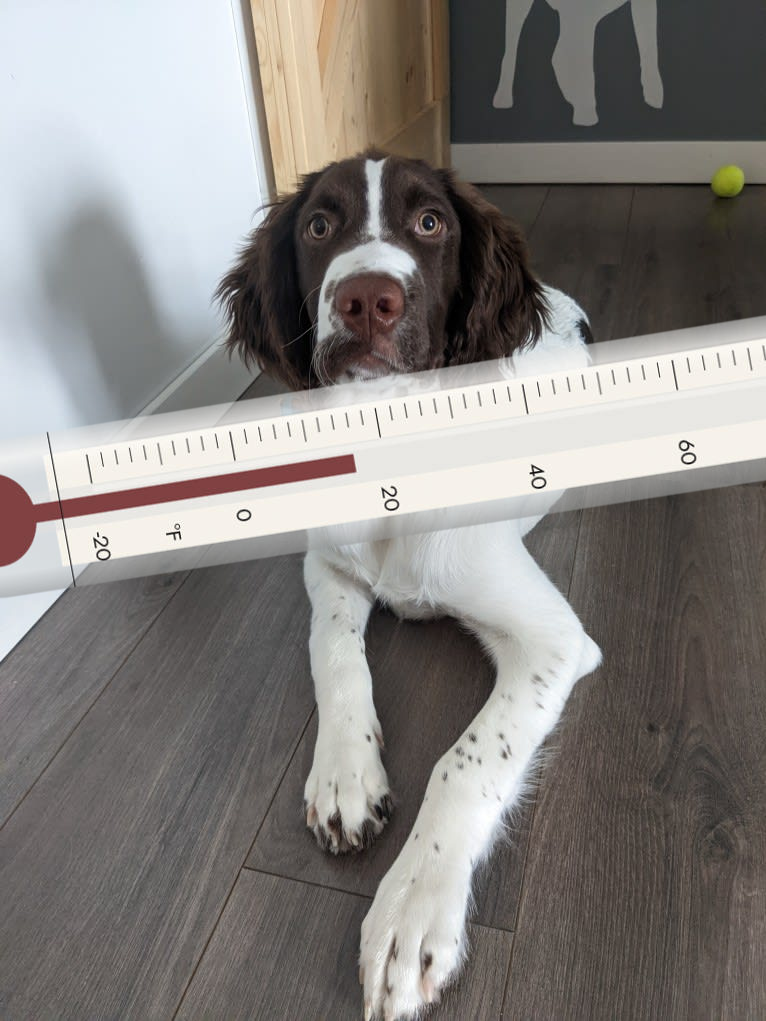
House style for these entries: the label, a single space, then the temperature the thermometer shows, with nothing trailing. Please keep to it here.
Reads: 16 °F
